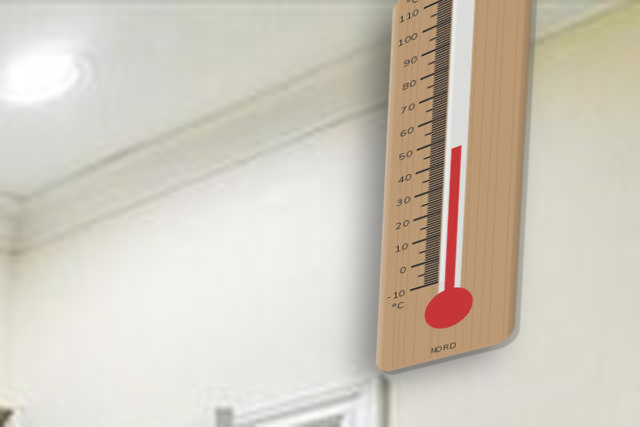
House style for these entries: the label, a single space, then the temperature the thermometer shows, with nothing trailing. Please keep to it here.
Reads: 45 °C
